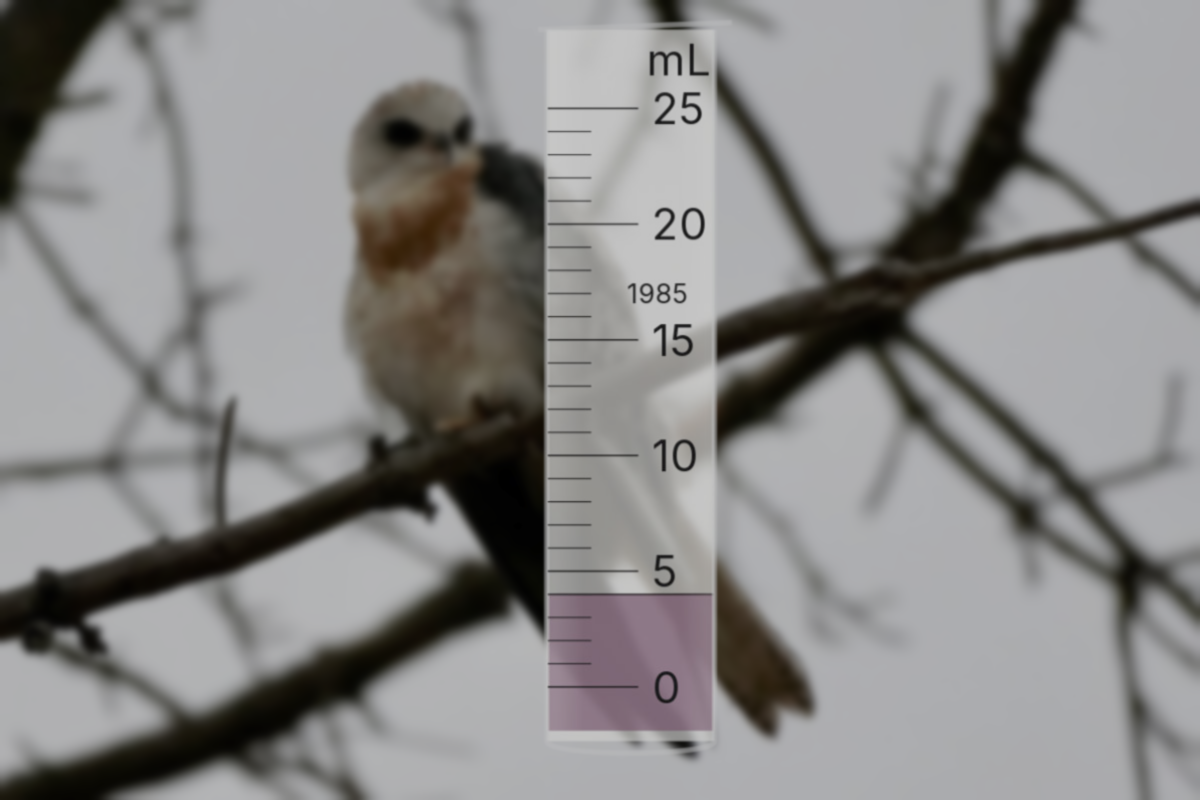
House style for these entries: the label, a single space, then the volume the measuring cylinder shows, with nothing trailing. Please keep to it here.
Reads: 4 mL
